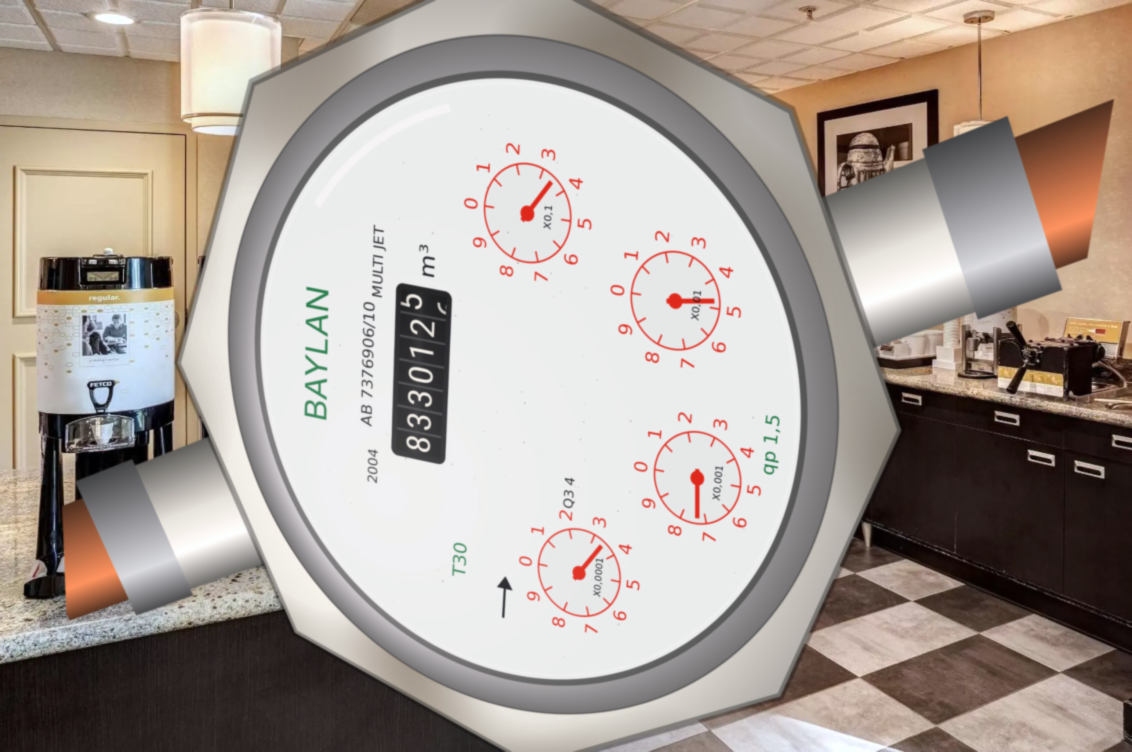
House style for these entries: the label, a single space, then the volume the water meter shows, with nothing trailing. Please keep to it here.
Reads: 8330125.3473 m³
